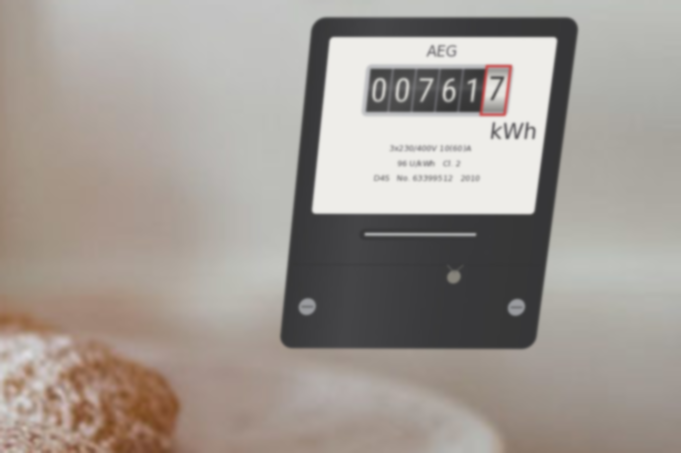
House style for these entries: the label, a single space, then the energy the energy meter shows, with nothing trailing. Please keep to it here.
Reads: 761.7 kWh
